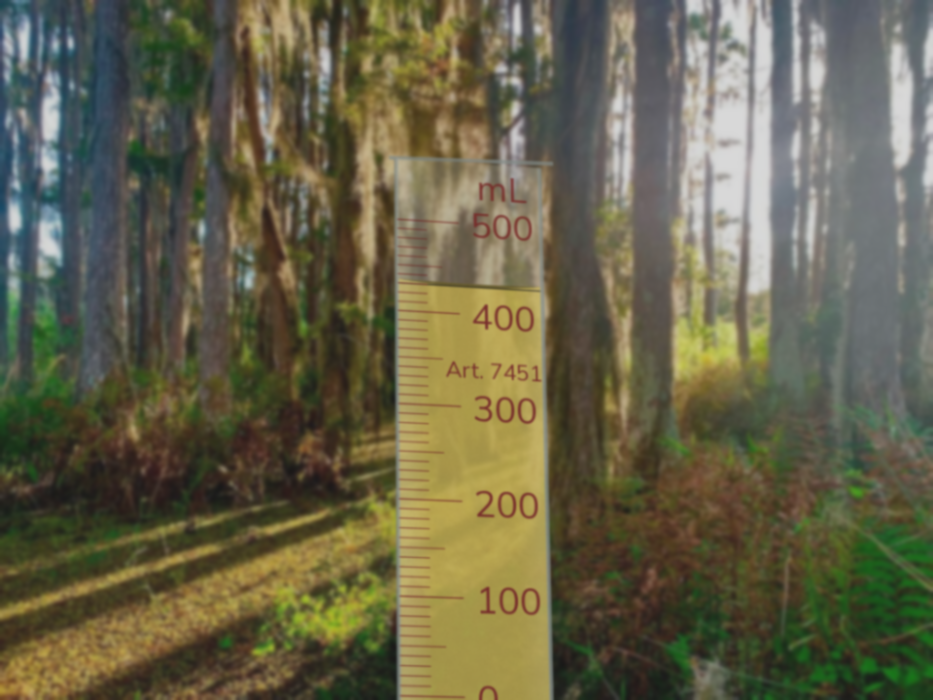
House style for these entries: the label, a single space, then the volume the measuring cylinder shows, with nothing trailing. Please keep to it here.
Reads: 430 mL
